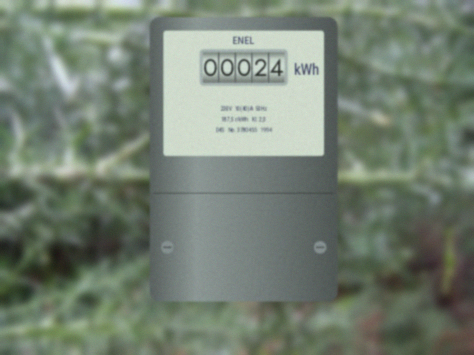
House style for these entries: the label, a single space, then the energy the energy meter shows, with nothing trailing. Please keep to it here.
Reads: 24 kWh
